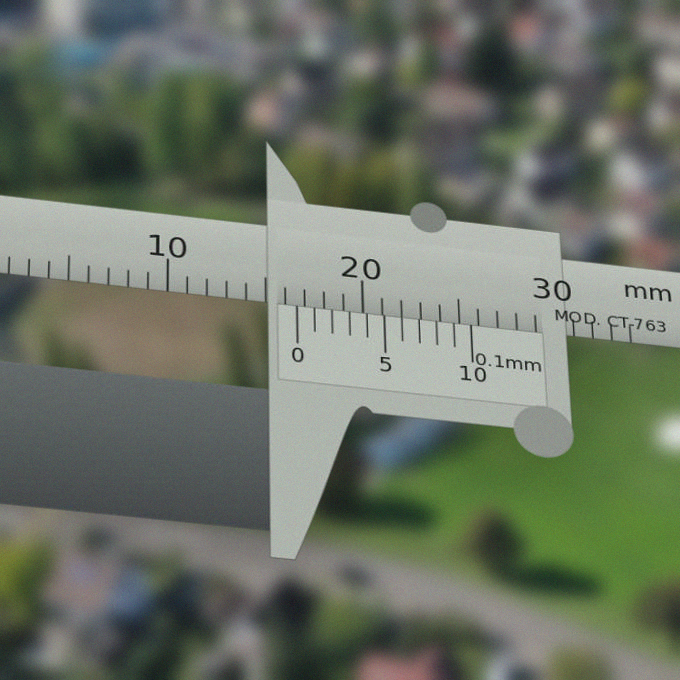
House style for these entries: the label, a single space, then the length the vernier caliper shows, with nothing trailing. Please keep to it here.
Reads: 16.6 mm
